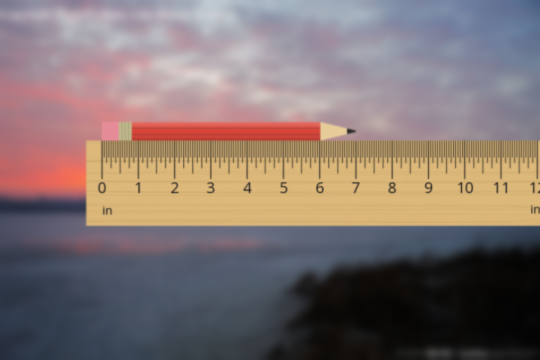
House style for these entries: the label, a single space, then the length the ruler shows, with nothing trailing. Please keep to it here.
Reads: 7 in
